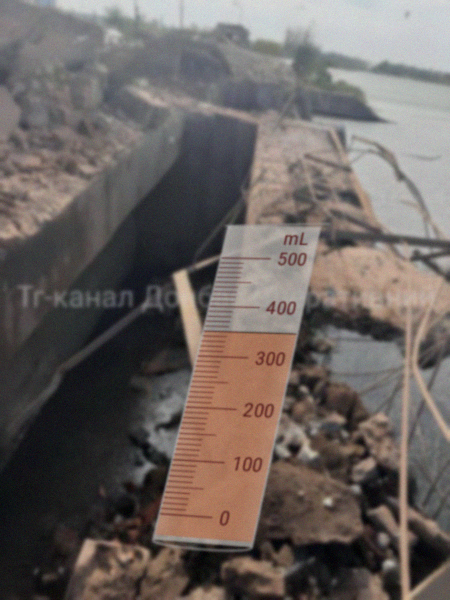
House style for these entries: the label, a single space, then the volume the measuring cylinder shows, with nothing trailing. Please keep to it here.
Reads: 350 mL
